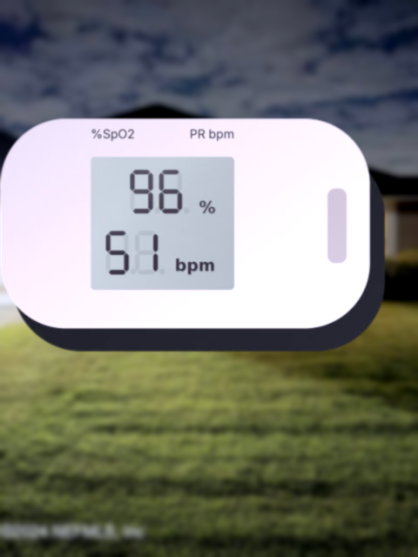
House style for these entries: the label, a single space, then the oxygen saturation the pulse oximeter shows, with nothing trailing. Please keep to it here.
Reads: 96 %
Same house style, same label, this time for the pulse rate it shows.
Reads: 51 bpm
